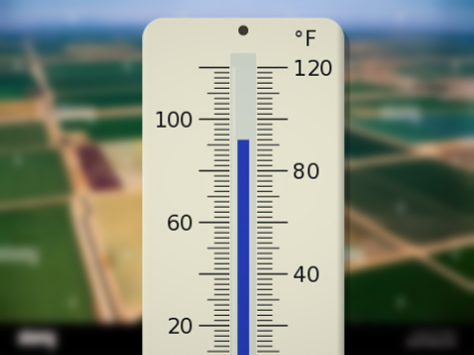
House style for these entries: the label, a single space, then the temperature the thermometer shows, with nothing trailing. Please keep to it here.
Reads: 92 °F
